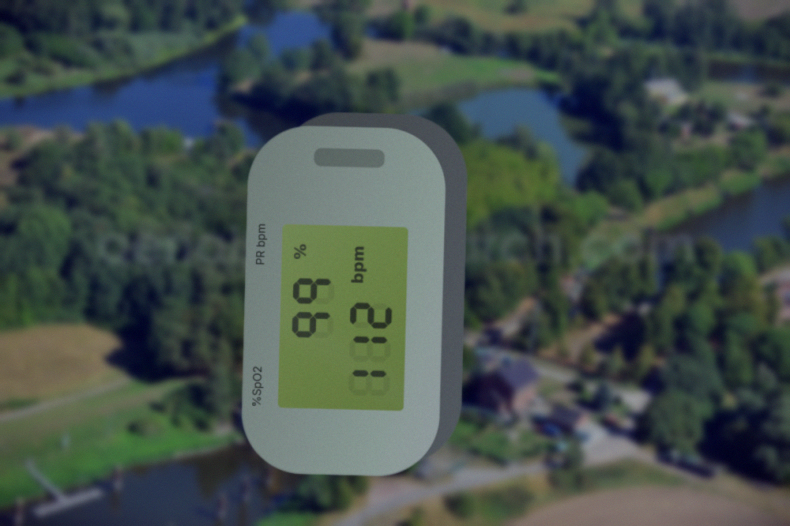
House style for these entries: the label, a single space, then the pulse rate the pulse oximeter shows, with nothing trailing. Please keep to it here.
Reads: 112 bpm
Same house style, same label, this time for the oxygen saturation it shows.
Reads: 99 %
